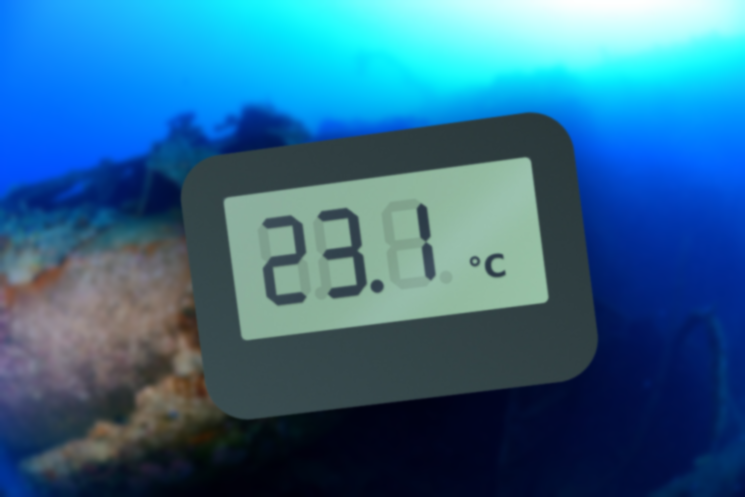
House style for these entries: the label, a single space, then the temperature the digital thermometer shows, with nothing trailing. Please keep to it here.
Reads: 23.1 °C
